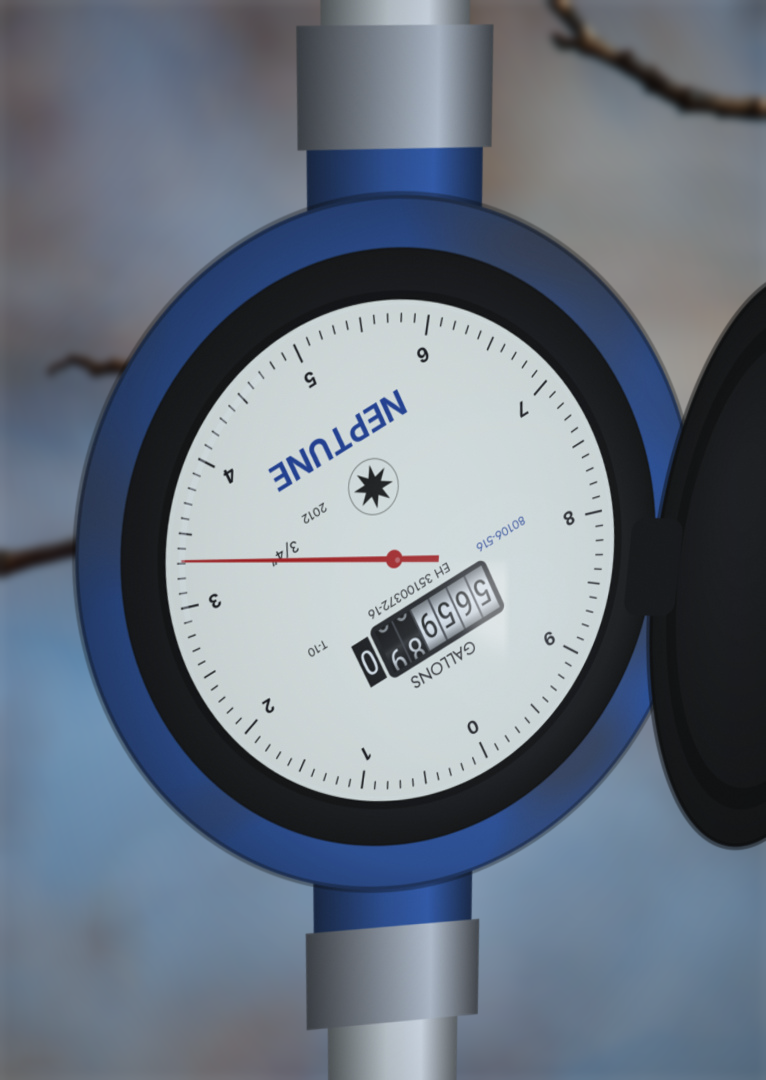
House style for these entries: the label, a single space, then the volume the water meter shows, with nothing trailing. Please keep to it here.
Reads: 5659893.3 gal
